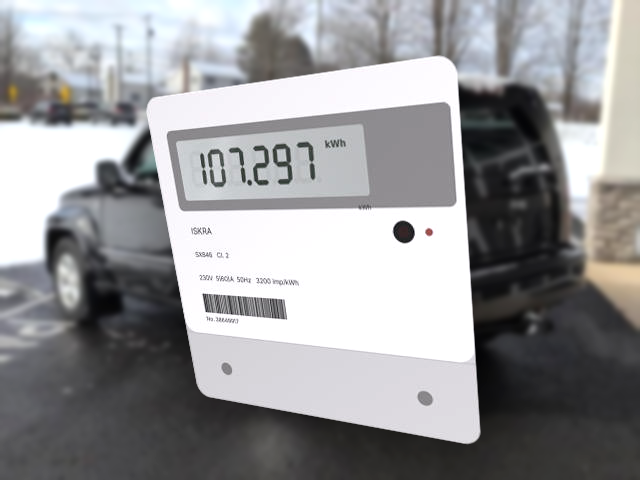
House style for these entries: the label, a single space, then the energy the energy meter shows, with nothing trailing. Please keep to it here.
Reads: 107.297 kWh
